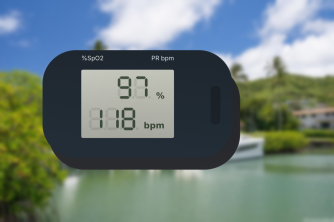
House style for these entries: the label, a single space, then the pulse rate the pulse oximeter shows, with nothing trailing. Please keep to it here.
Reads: 118 bpm
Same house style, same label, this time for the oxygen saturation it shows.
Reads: 97 %
